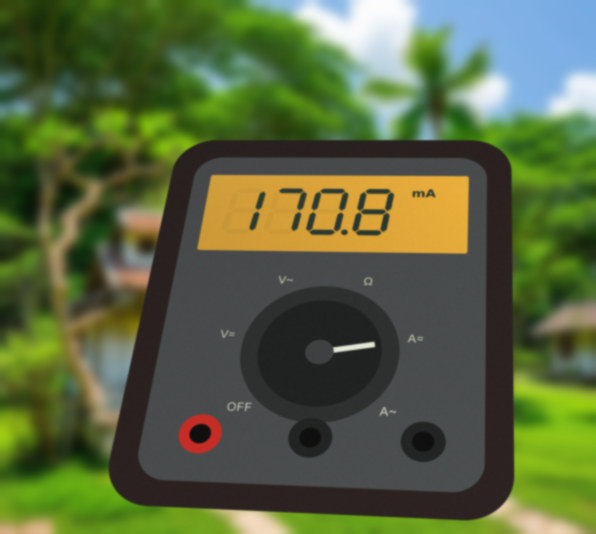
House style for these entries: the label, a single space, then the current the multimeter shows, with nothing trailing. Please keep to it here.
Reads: 170.8 mA
